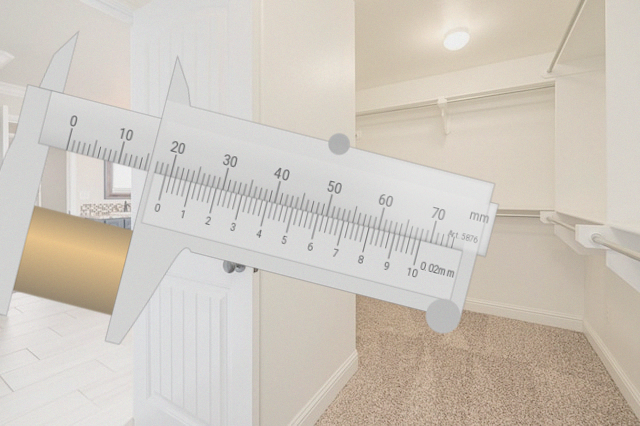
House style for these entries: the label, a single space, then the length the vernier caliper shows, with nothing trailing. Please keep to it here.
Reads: 19.0 mm
